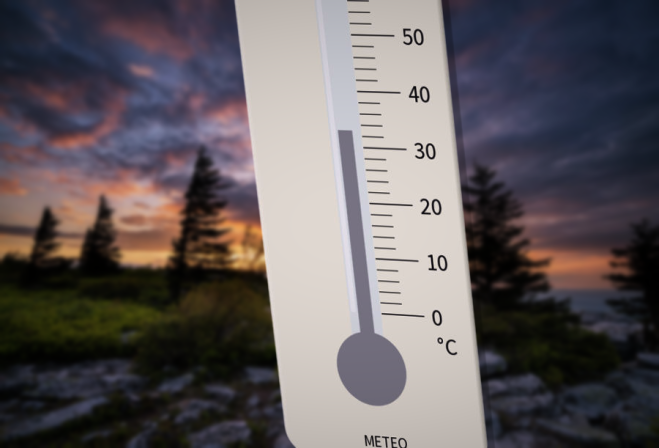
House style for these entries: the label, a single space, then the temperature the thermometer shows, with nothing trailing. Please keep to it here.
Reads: 33 °C
